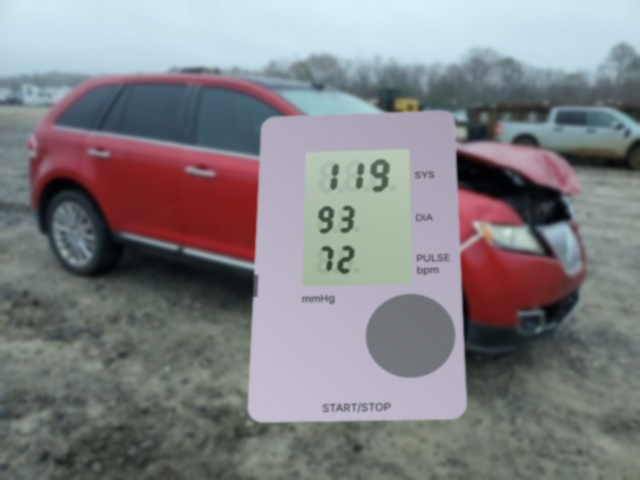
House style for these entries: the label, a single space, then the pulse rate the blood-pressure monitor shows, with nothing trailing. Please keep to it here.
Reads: 72 bpm
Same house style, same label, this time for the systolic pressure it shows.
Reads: 119 mmHg
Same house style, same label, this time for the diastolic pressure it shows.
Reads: 93 mmHg
